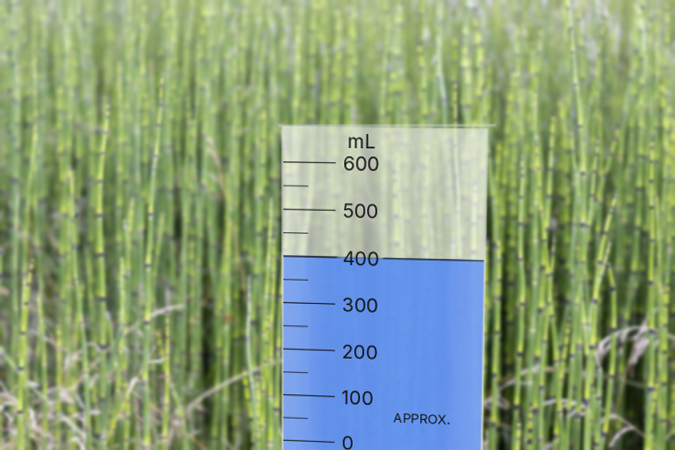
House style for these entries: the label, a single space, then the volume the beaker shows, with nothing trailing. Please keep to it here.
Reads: 400 mL
